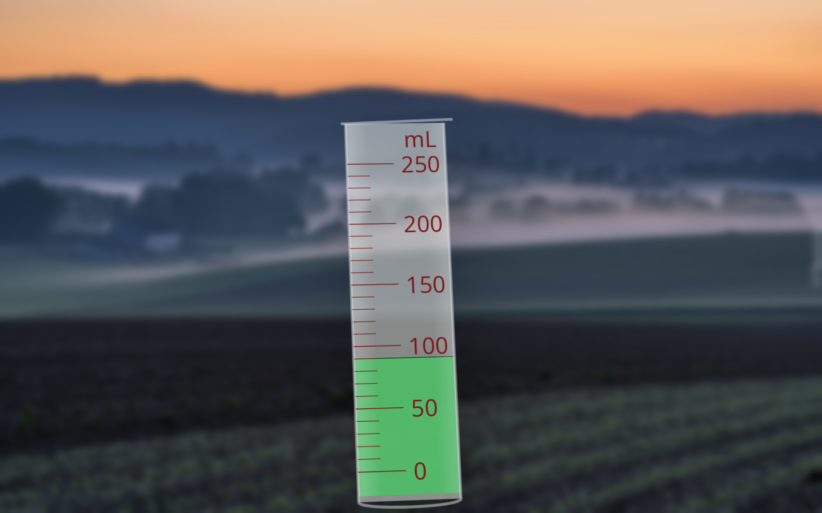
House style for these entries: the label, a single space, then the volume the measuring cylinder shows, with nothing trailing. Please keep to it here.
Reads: 90 mL
